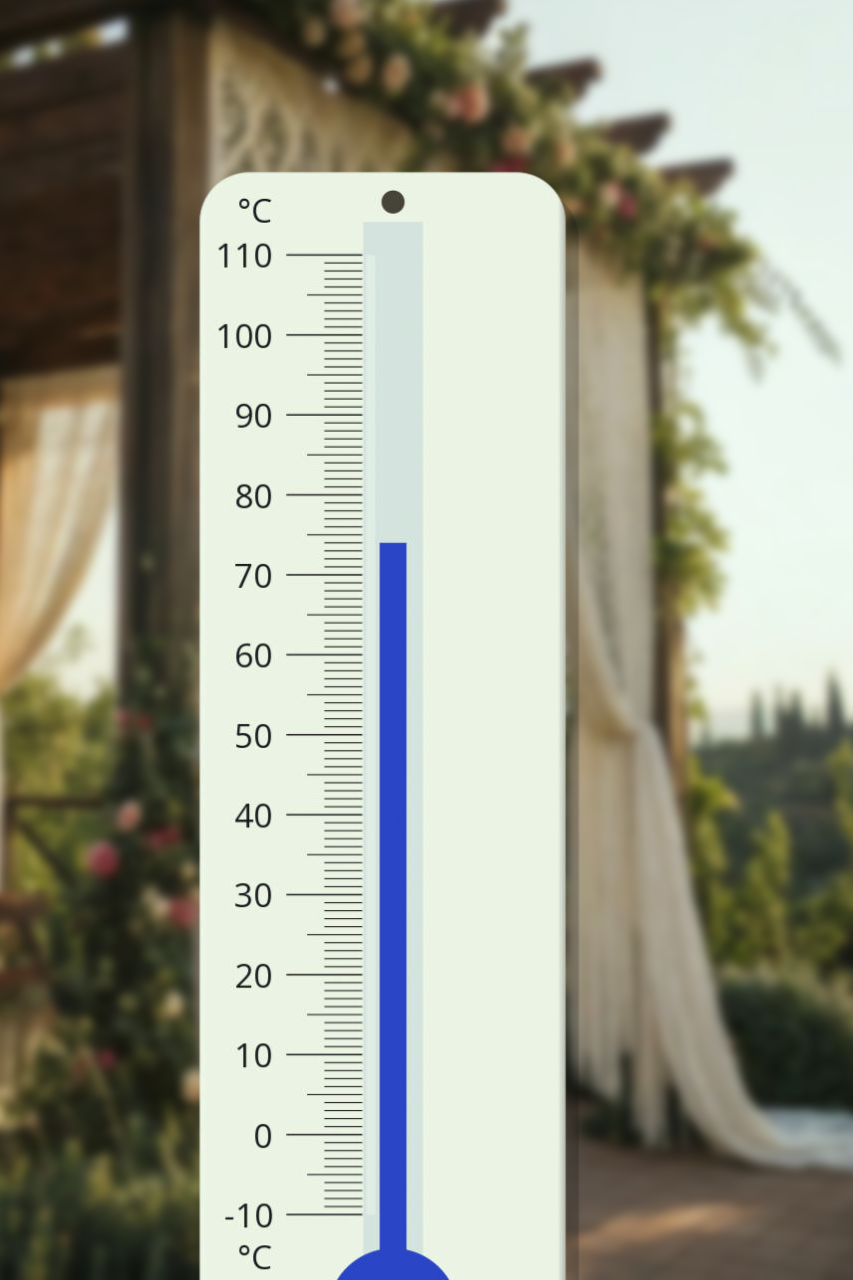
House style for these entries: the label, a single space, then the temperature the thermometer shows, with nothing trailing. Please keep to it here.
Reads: 74 °C
